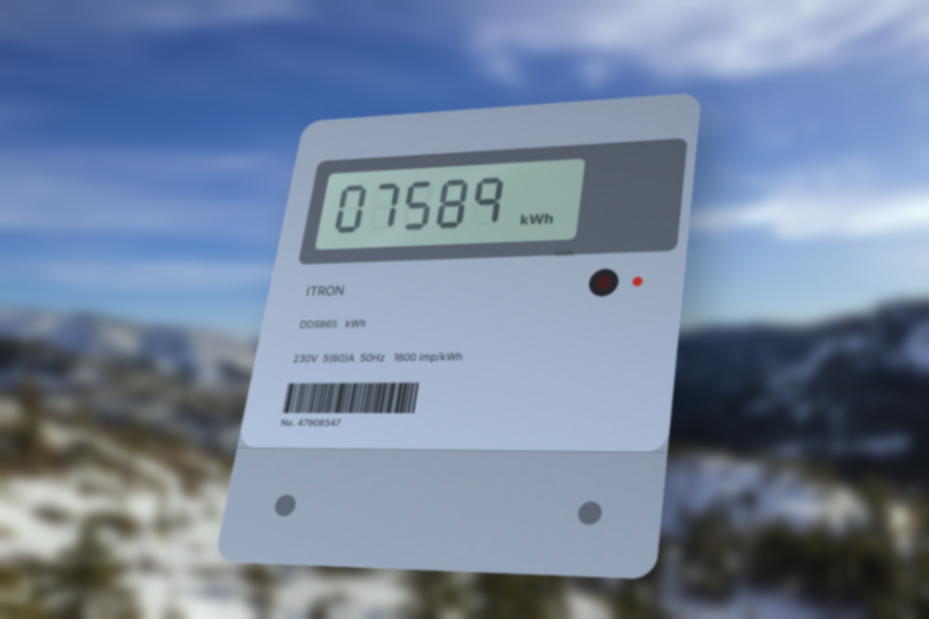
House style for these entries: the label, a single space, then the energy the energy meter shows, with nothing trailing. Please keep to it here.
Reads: 7589 kWh
